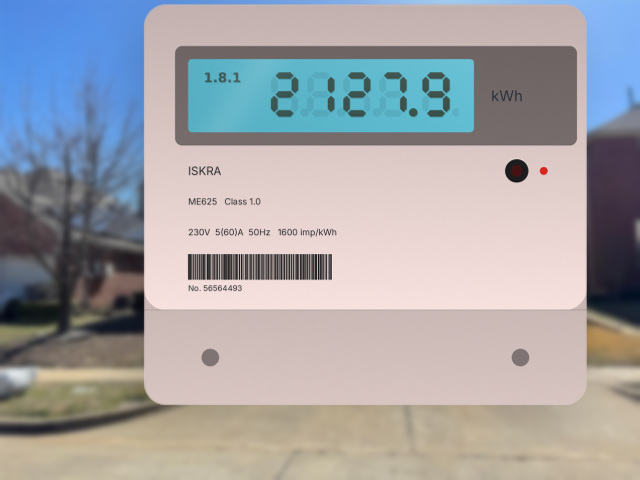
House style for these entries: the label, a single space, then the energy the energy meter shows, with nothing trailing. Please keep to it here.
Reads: 2127.9 kWh
